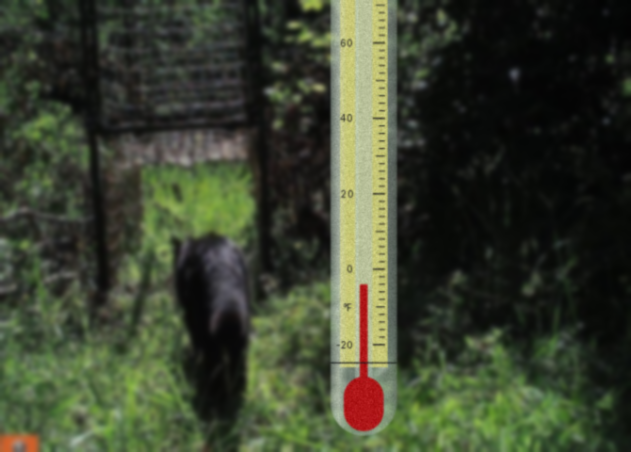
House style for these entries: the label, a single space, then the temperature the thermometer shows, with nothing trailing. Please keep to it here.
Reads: -4 °F
